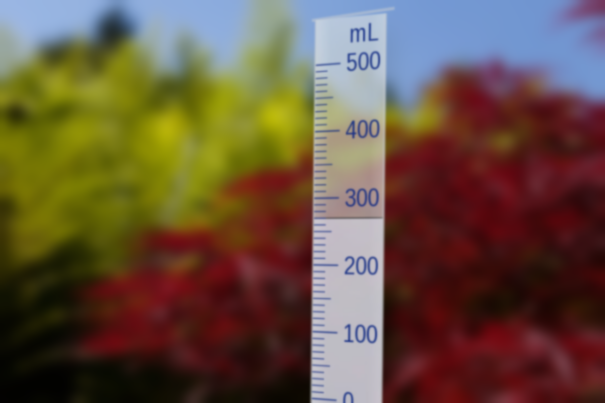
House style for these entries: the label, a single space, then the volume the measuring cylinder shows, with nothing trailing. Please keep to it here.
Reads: 270 mL
